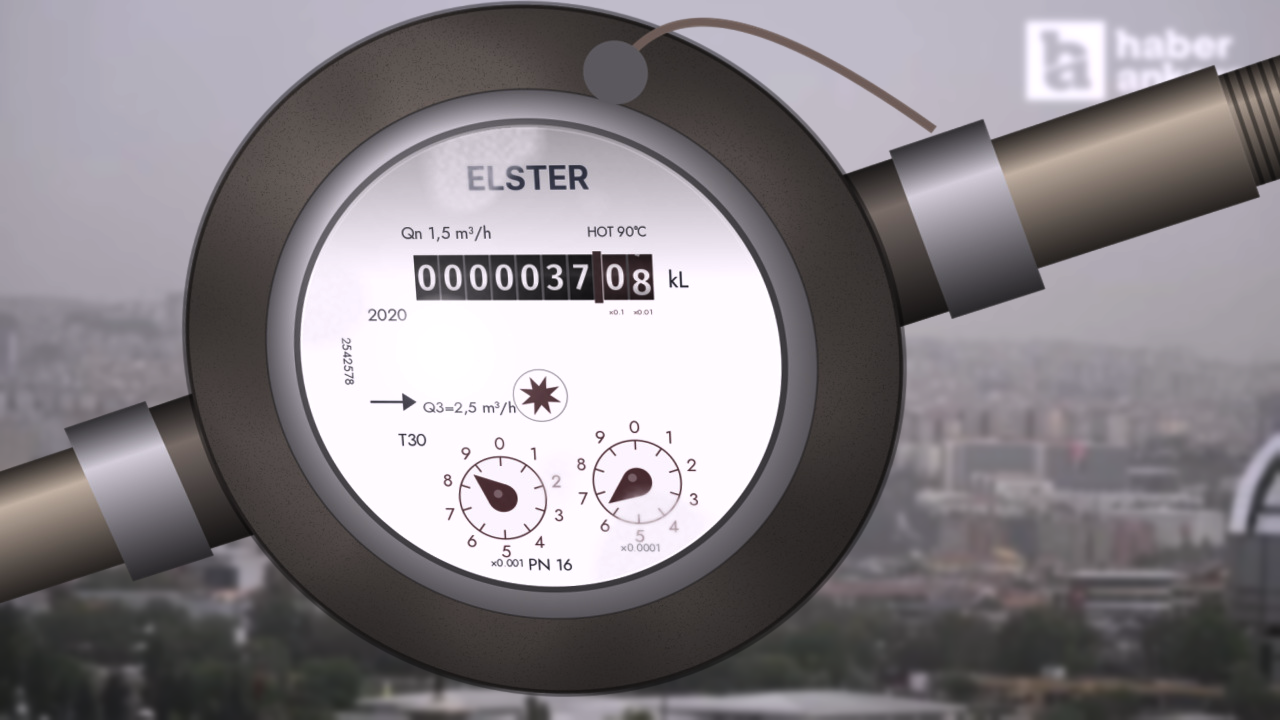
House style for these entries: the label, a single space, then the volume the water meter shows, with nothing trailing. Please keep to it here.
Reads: 37.0786 kL
